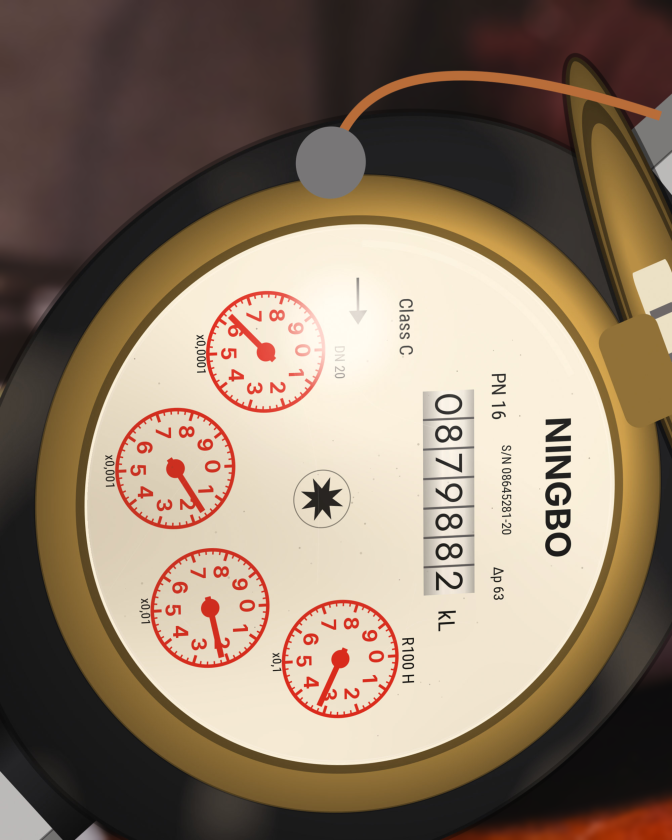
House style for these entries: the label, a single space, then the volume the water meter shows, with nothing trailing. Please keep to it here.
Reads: 879882.3216 kL
